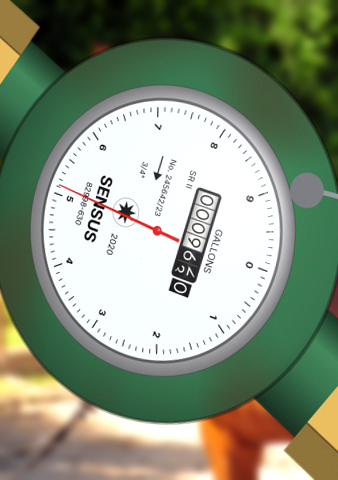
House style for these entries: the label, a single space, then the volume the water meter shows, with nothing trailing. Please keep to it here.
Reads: 9625.1 gal
